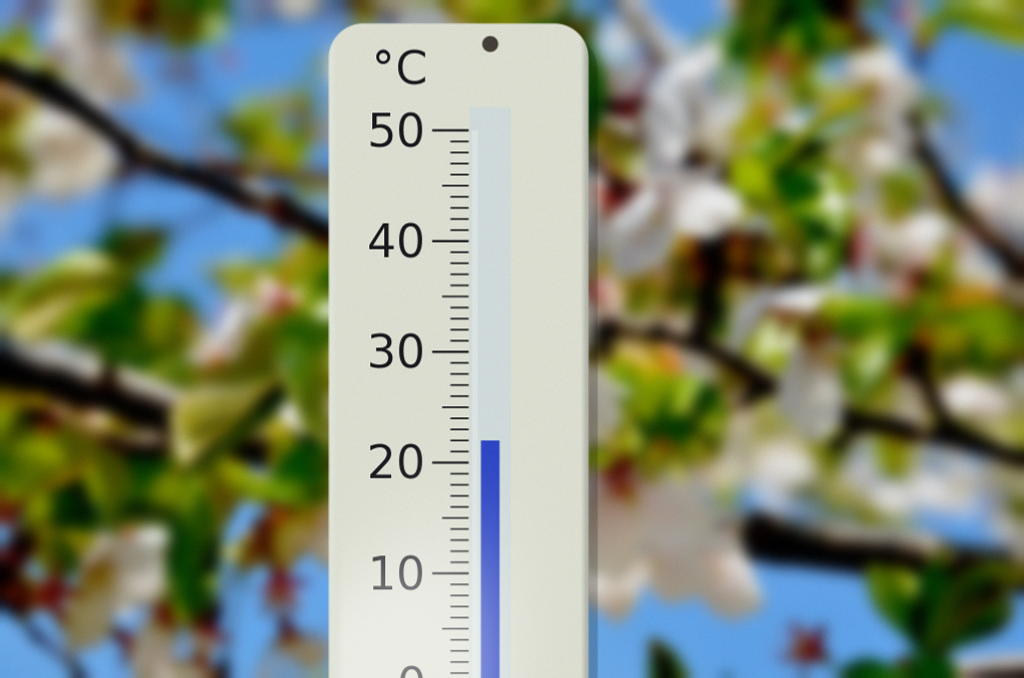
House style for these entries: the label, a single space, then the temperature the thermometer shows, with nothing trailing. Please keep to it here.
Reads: 22 °C
